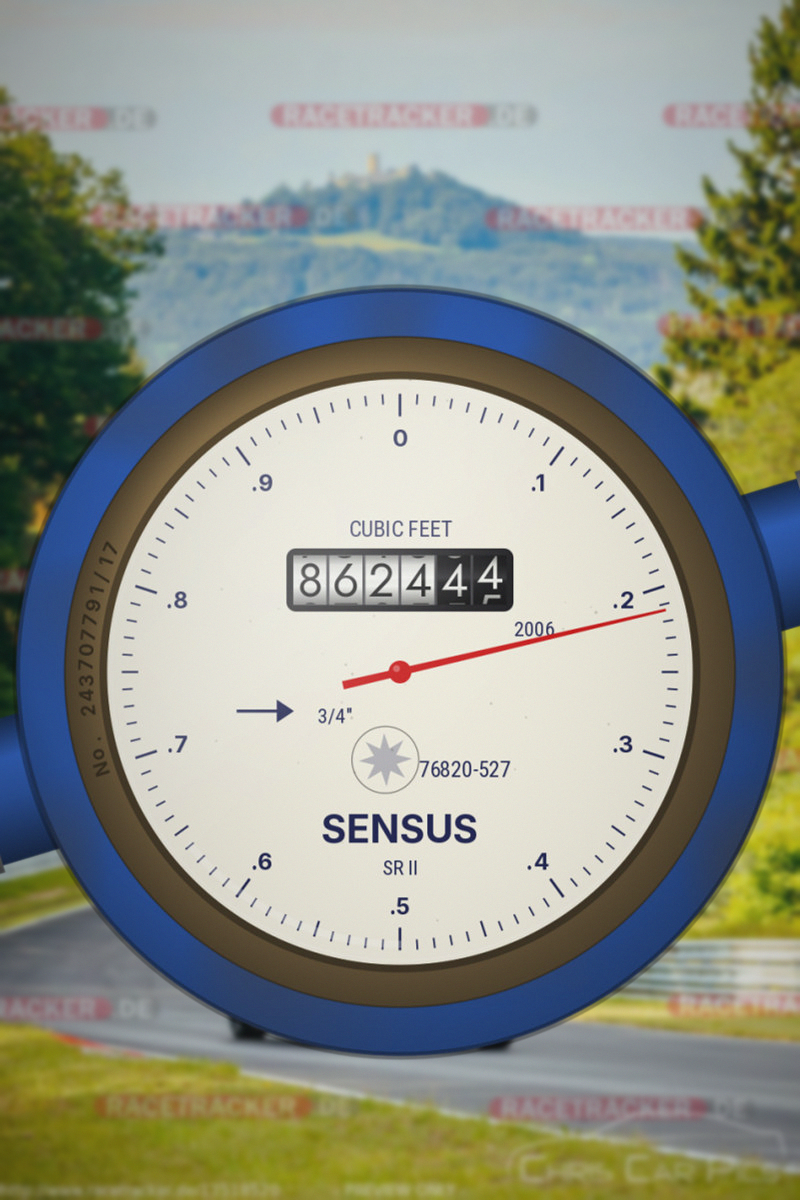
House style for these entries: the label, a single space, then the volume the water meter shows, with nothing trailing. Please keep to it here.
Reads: 862444.21 ft³
